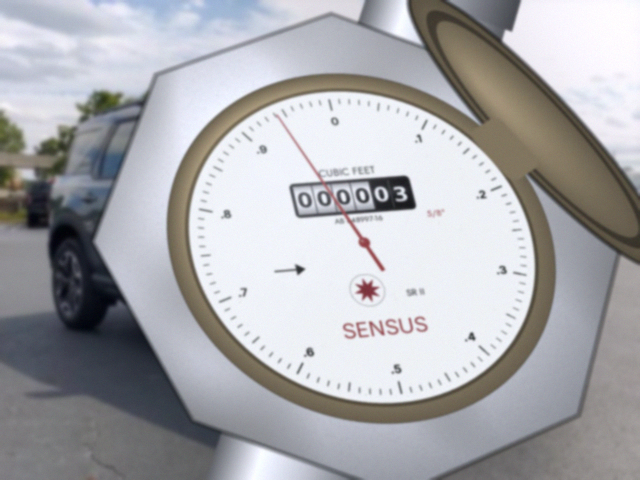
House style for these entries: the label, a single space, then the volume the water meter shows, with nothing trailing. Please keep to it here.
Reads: 2.94 ft³
